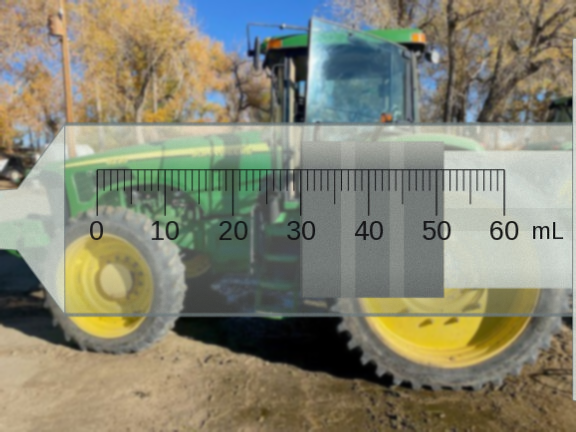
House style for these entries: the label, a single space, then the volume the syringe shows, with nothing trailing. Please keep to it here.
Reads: 30 mL
